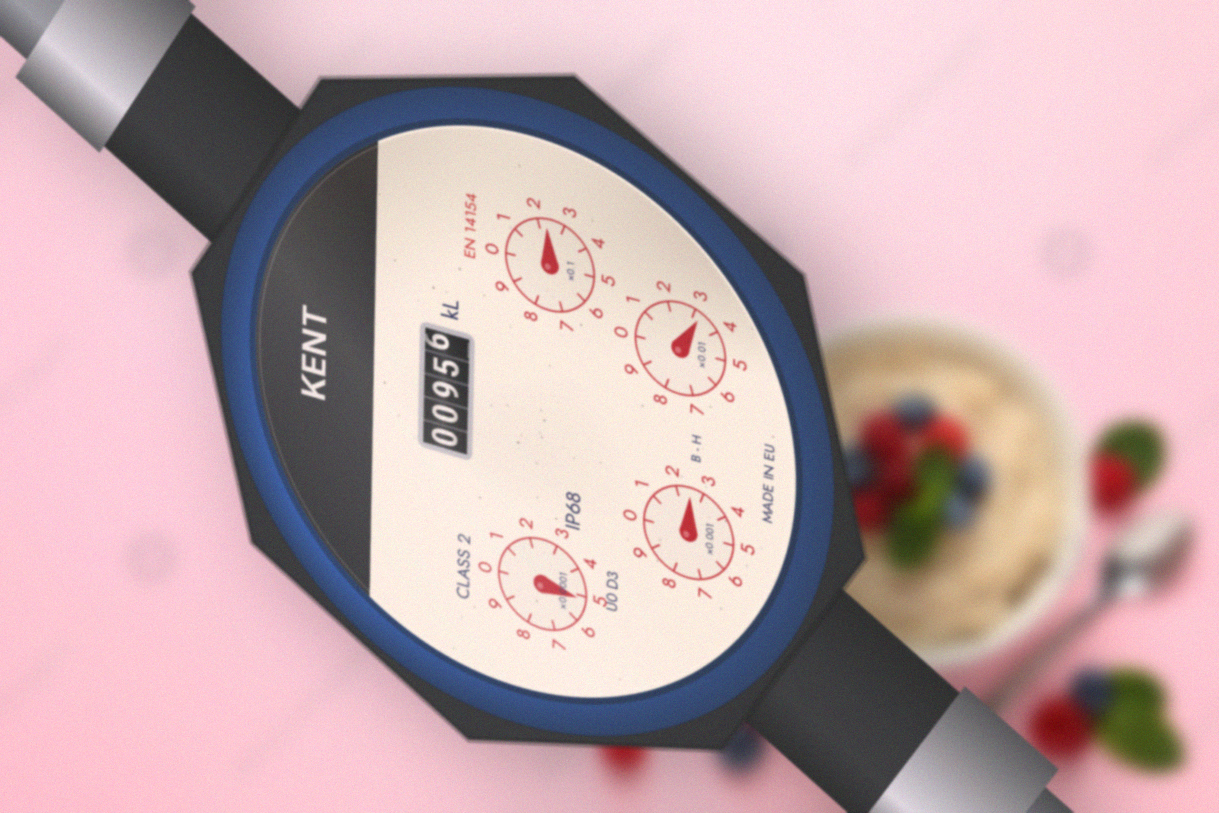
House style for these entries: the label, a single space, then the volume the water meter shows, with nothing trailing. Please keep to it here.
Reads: 956.2325 kL
